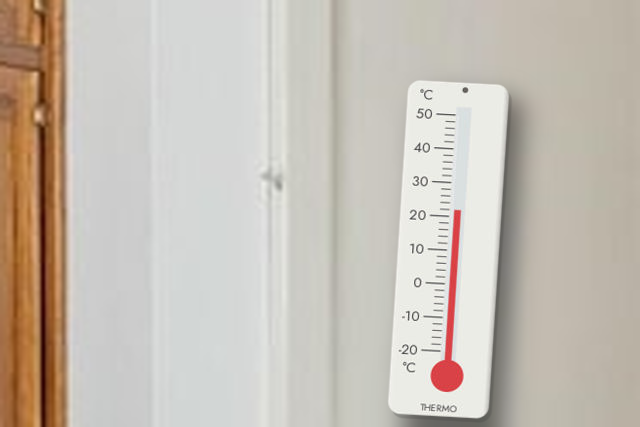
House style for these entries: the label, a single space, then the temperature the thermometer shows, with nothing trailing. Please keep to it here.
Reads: 22 °C
